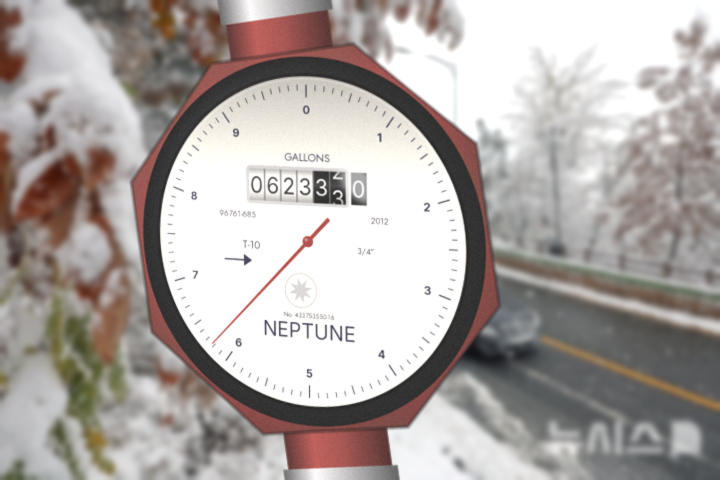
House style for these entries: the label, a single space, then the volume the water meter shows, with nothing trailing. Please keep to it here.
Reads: 623326.2 gal
